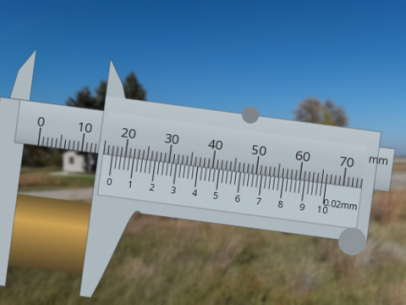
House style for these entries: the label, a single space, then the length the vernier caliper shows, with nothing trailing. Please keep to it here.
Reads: 17.0 mm
